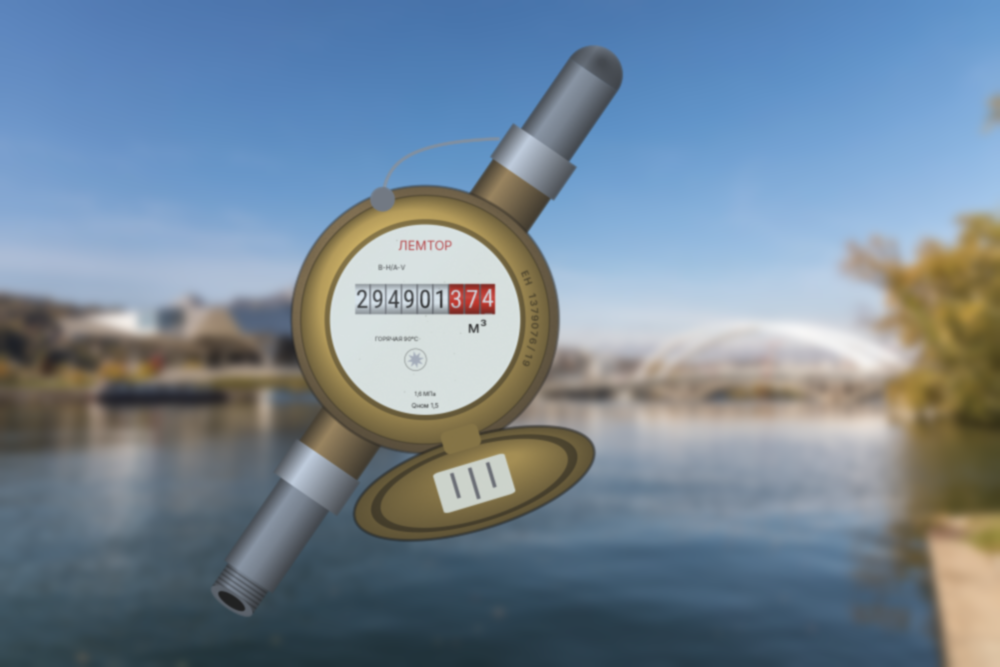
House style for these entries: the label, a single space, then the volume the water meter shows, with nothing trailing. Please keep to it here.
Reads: 294901.374 m³
